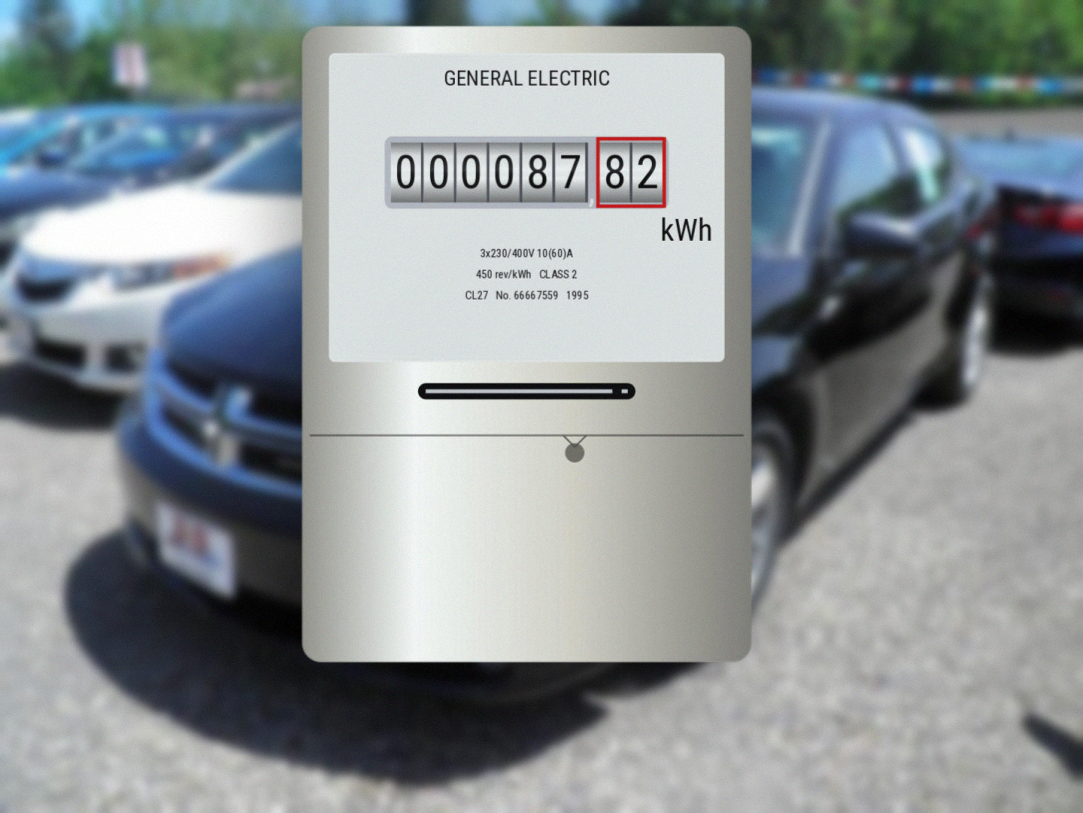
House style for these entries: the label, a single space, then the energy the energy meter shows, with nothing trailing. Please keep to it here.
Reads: 87.82 kWh
